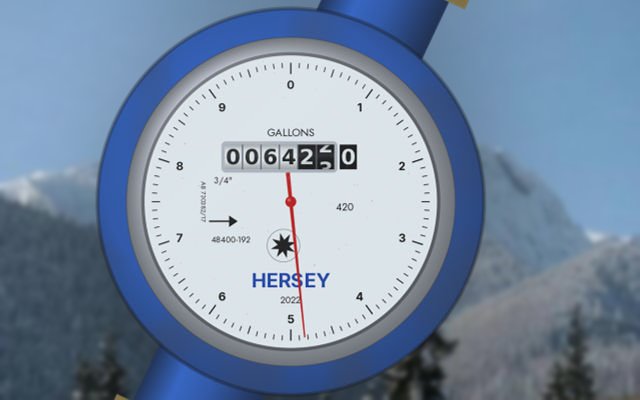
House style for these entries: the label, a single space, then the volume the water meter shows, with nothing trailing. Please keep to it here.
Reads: 64224.8 gal
